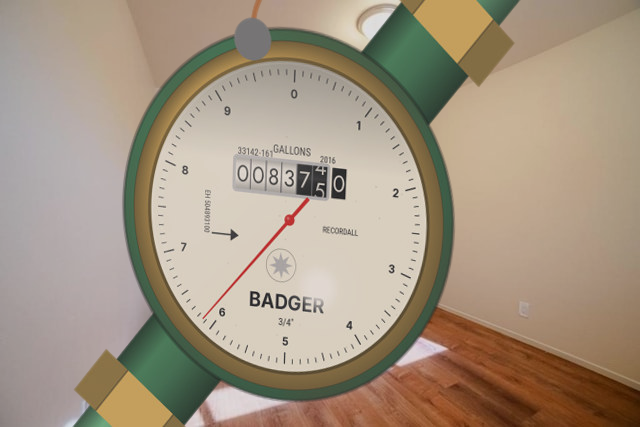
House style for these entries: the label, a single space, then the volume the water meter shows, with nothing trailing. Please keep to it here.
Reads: 83746.1 gal
